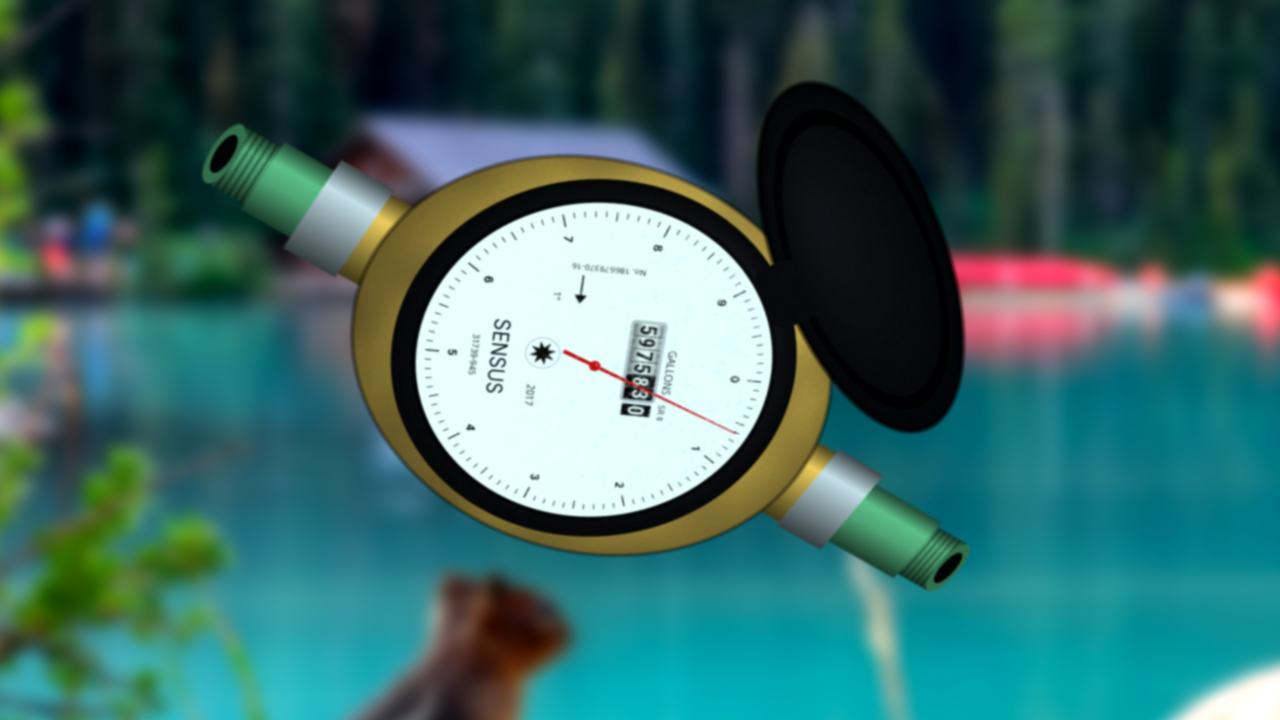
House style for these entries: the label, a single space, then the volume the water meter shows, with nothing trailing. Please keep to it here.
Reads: 5975830.6 gal
